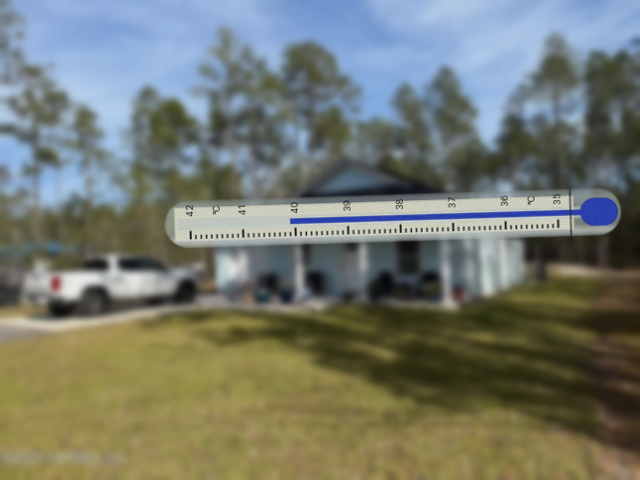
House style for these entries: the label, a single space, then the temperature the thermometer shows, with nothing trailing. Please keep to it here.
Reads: 40.1 °C
